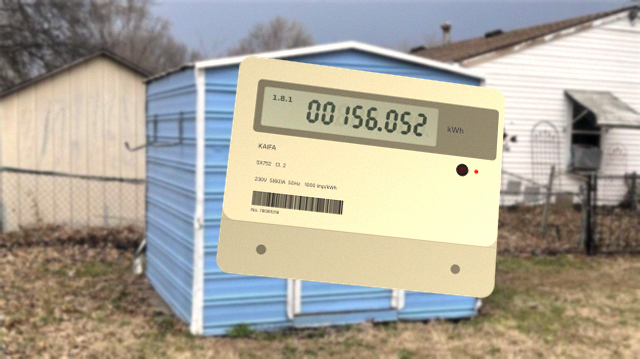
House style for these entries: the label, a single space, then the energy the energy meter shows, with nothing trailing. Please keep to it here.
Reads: 156.052 kWh
